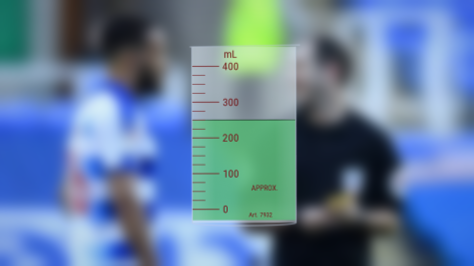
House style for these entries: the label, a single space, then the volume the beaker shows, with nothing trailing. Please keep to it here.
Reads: 250 mL
